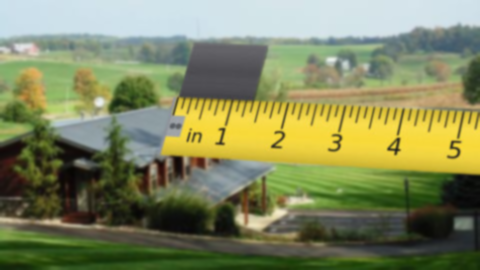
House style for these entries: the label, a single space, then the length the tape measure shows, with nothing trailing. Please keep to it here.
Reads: 1.375 in
